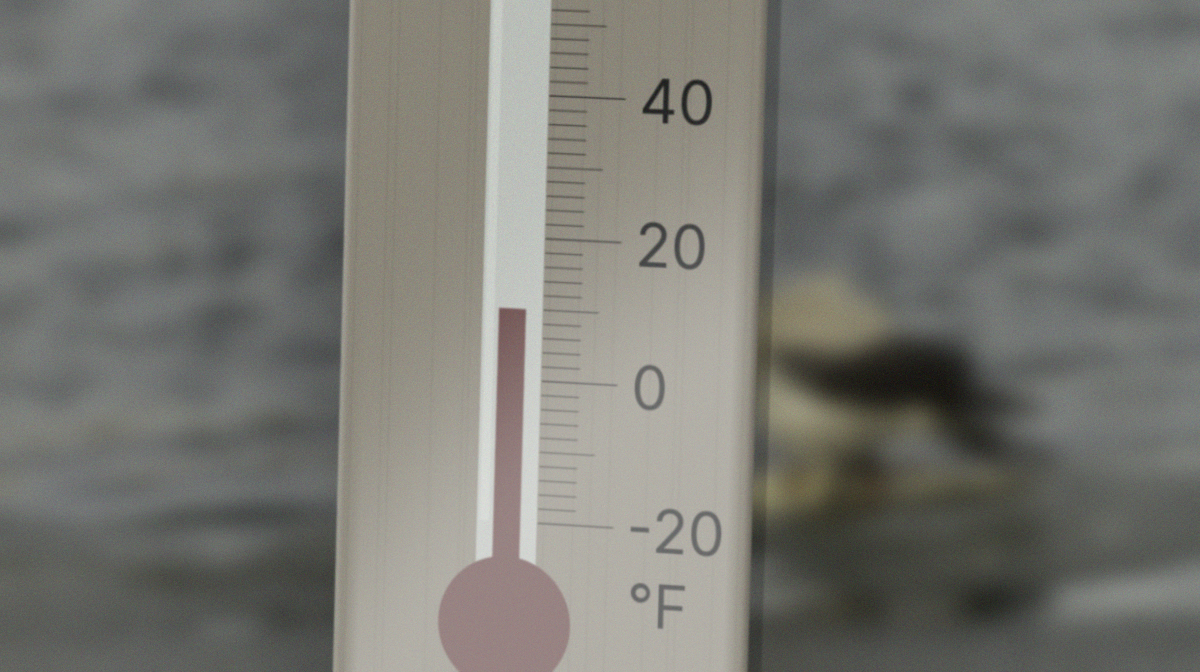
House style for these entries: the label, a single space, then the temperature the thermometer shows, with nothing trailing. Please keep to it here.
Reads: 10 °F
